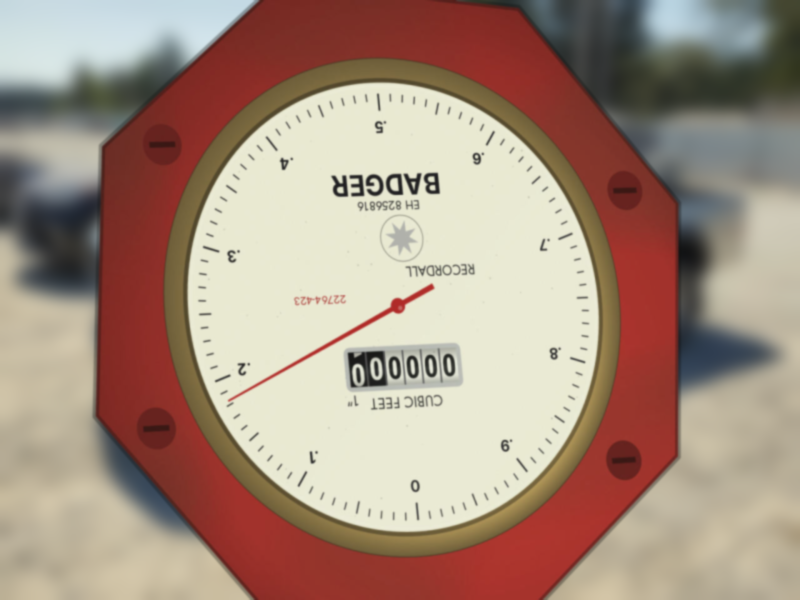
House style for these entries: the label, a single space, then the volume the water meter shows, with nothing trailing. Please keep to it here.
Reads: 0.18 ft³
